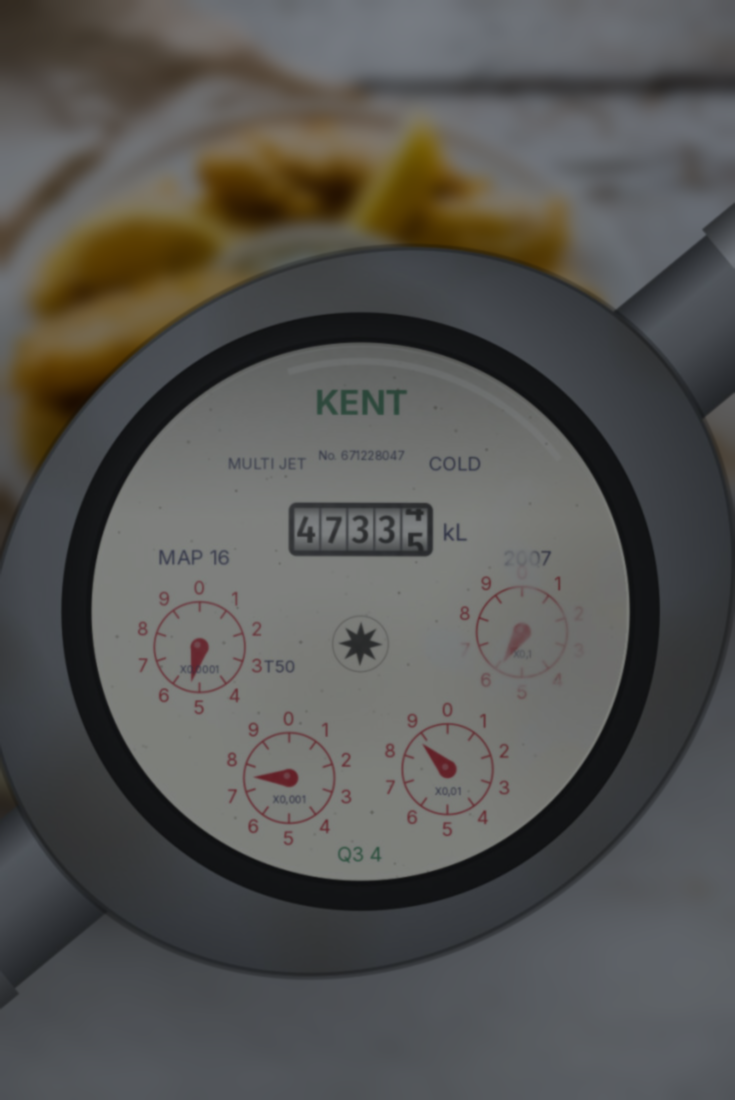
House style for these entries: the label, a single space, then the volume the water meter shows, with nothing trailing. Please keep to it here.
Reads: 47334.5875 kL
